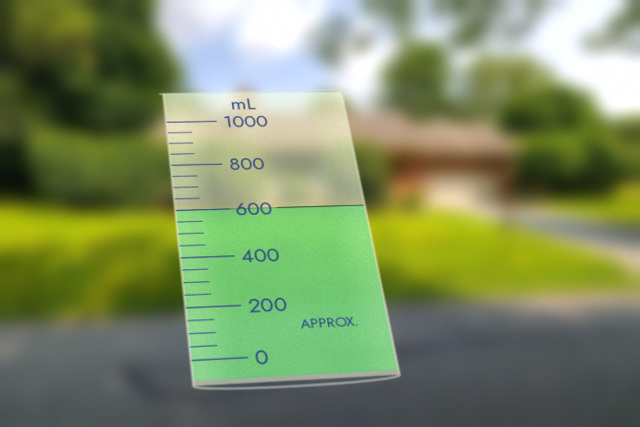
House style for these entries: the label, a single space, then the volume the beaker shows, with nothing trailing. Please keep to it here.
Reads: 600 mL
